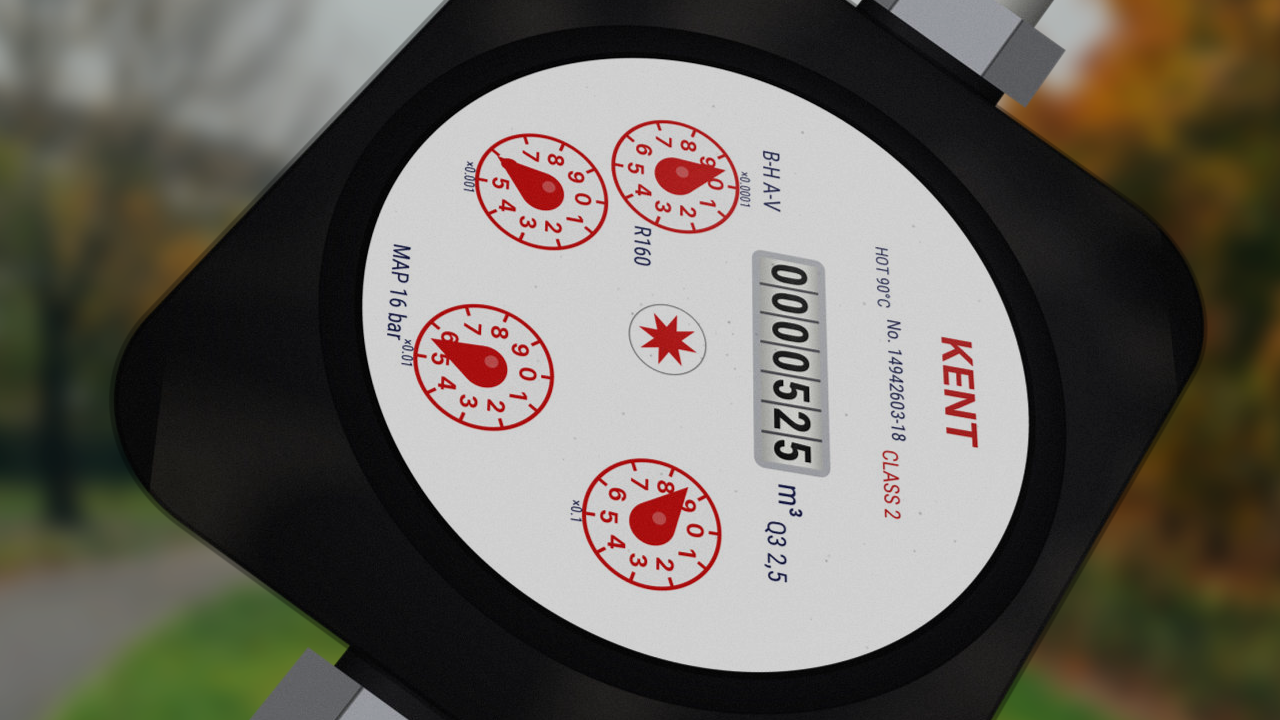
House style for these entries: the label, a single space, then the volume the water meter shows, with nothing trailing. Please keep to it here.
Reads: 525.8559 m³
